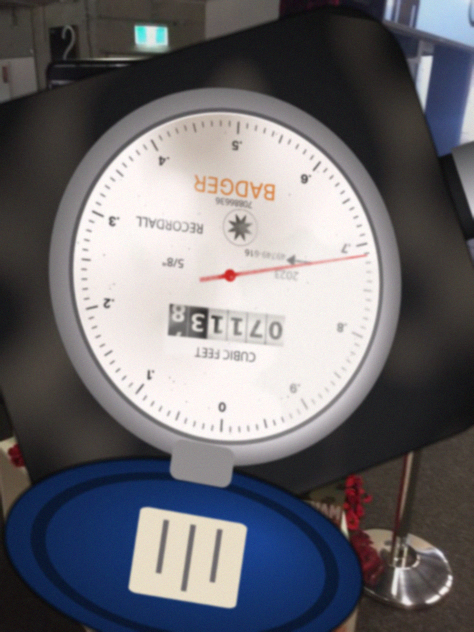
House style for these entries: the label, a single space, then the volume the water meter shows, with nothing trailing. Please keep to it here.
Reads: 71137.71 ft³
